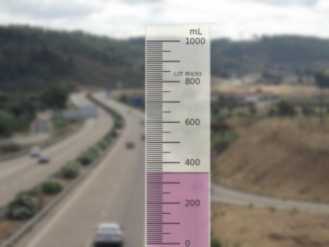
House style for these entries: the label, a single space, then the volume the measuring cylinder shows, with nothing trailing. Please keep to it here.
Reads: 350 mL
